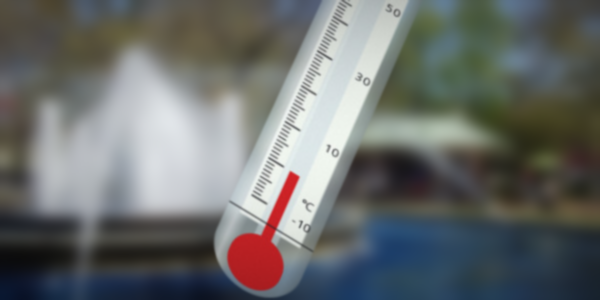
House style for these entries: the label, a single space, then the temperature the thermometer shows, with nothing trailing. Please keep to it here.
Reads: 0 °C
